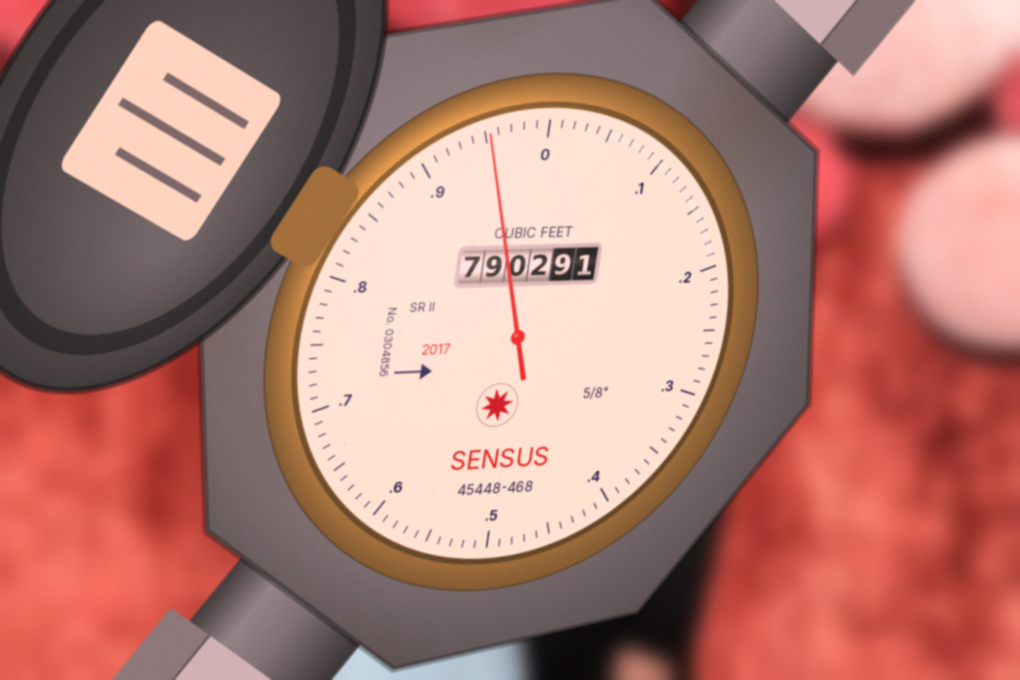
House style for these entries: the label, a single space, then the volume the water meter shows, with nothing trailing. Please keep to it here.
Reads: 790290.95 ft³
